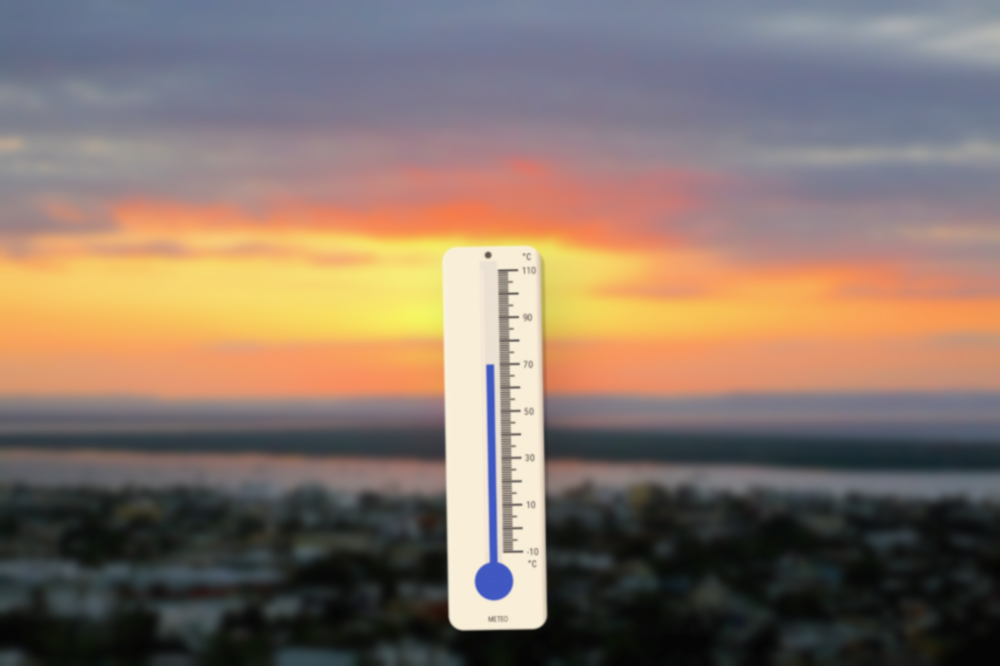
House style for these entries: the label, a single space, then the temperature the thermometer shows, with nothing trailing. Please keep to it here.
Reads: 70 °C
